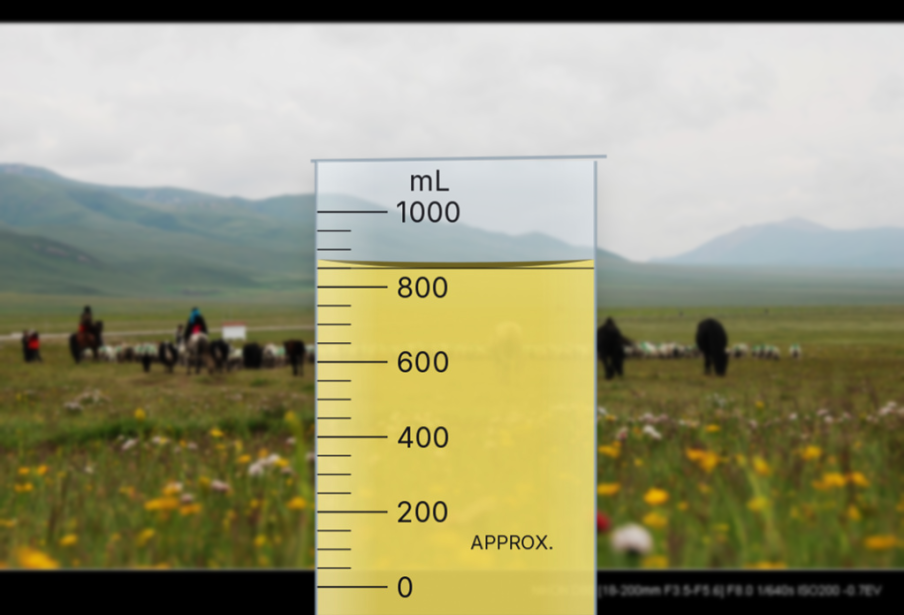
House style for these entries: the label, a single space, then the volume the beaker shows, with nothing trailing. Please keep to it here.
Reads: 850 mL
